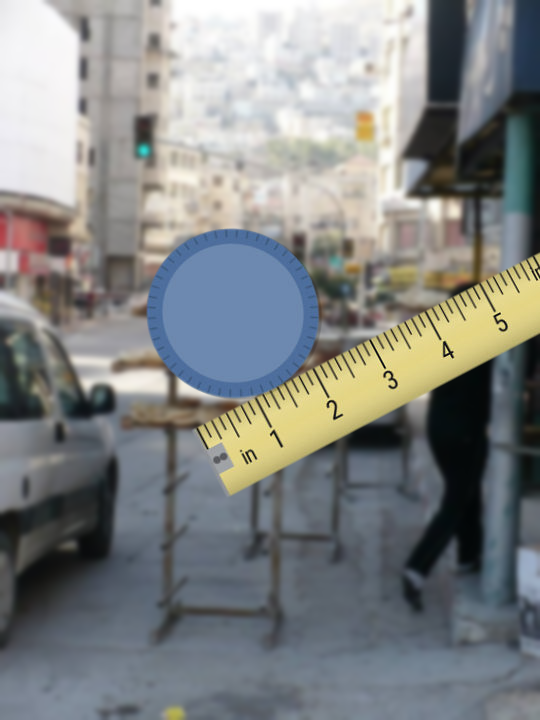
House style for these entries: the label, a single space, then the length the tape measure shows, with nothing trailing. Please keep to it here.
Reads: 2.625 in
